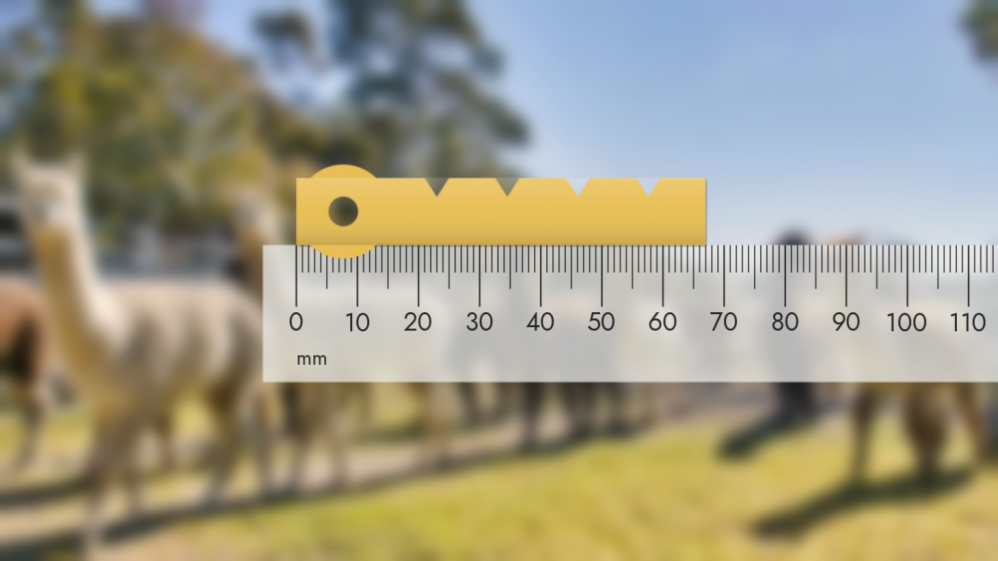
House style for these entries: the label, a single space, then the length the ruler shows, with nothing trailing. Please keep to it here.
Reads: 67 mm
